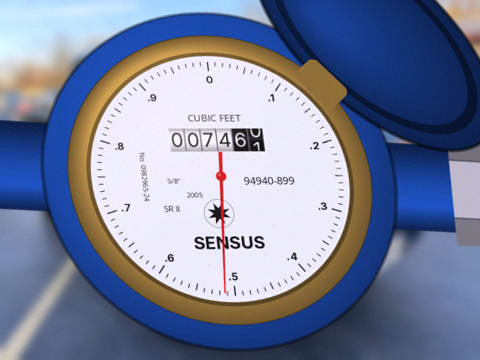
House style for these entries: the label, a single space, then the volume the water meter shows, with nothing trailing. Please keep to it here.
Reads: 7460.51 ft³
